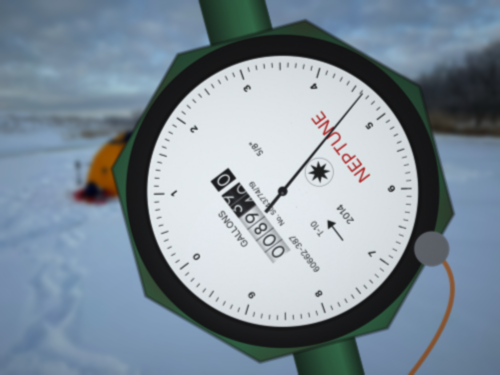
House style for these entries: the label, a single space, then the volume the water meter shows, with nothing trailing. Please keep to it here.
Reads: 89394.6 gal
